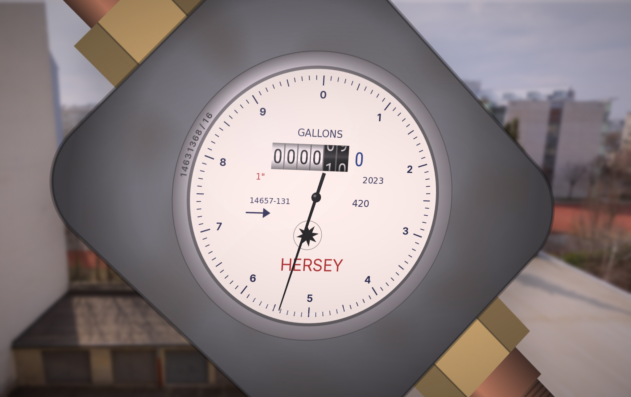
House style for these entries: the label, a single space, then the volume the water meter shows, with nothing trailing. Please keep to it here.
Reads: 95.4 gal
